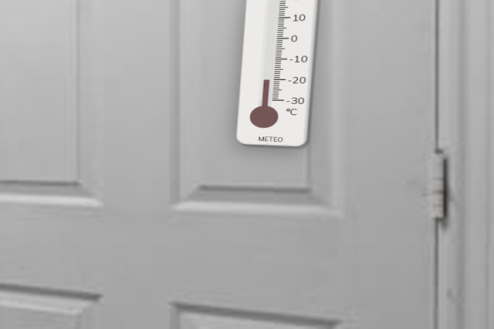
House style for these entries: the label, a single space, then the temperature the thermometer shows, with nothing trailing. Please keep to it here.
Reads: -20 °C
